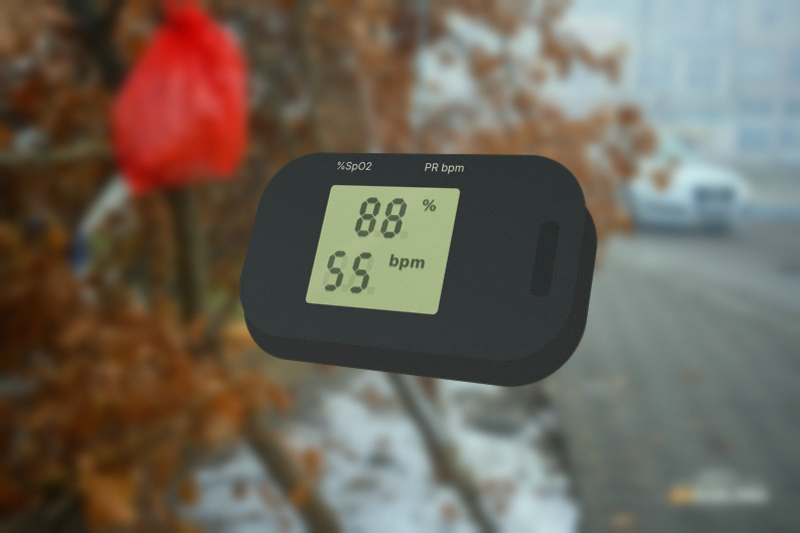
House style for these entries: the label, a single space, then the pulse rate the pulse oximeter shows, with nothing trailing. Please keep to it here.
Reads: 55 bpm
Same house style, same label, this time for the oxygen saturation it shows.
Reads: 88 %
